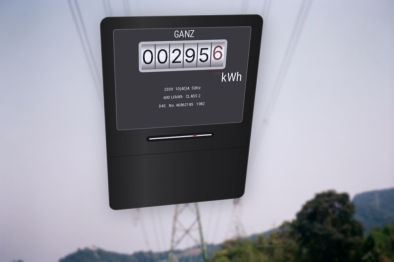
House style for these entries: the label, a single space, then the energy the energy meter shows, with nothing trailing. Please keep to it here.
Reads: 295.6 kWh
